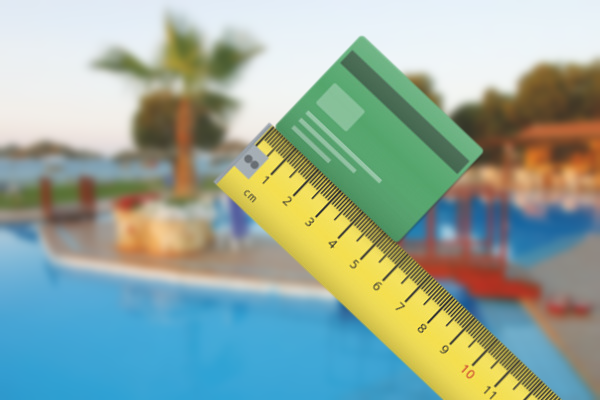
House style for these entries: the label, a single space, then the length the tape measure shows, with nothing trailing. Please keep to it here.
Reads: 5.5 cm
